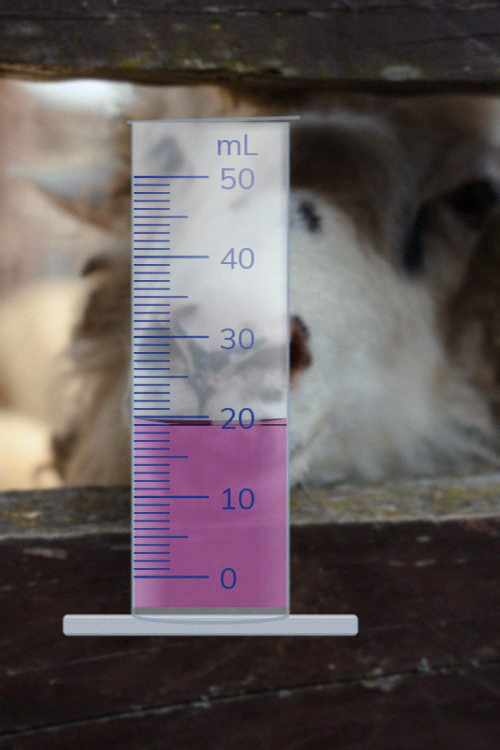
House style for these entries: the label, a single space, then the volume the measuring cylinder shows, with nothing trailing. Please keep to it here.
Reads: 19 mL
